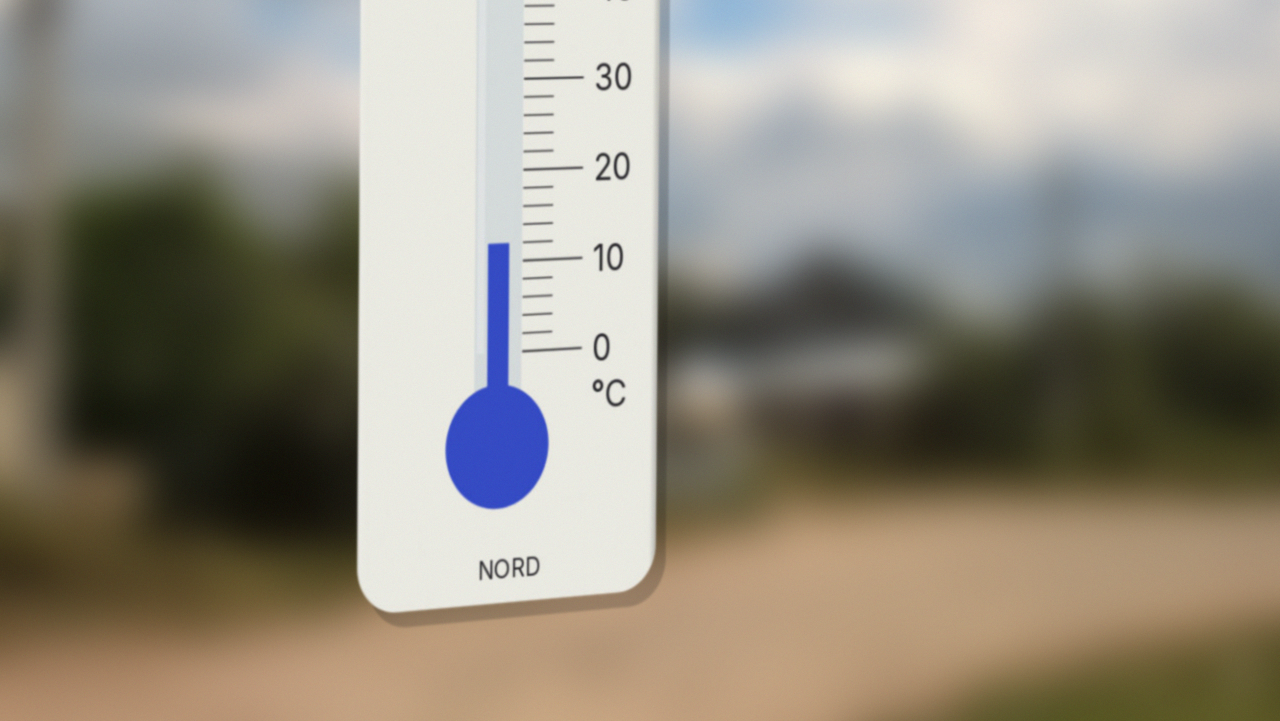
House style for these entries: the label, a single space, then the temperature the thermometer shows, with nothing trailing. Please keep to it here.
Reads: 12 °C
